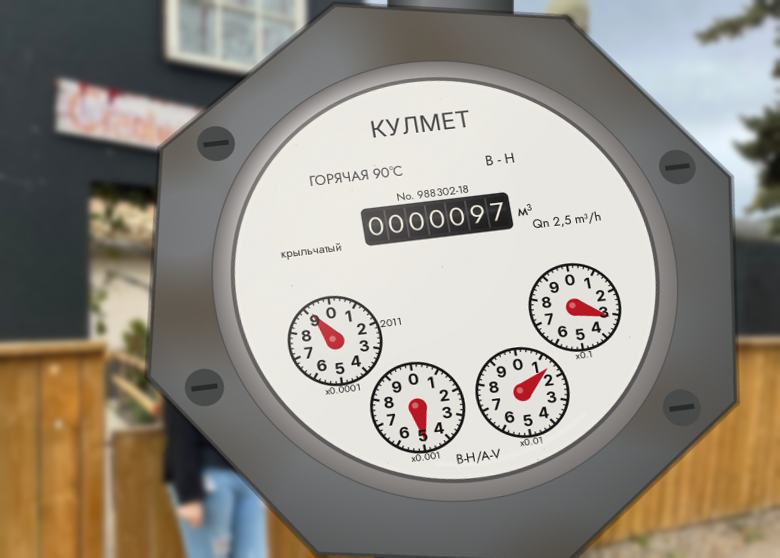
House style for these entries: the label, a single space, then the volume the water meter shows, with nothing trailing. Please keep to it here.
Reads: 97.3149 m³
